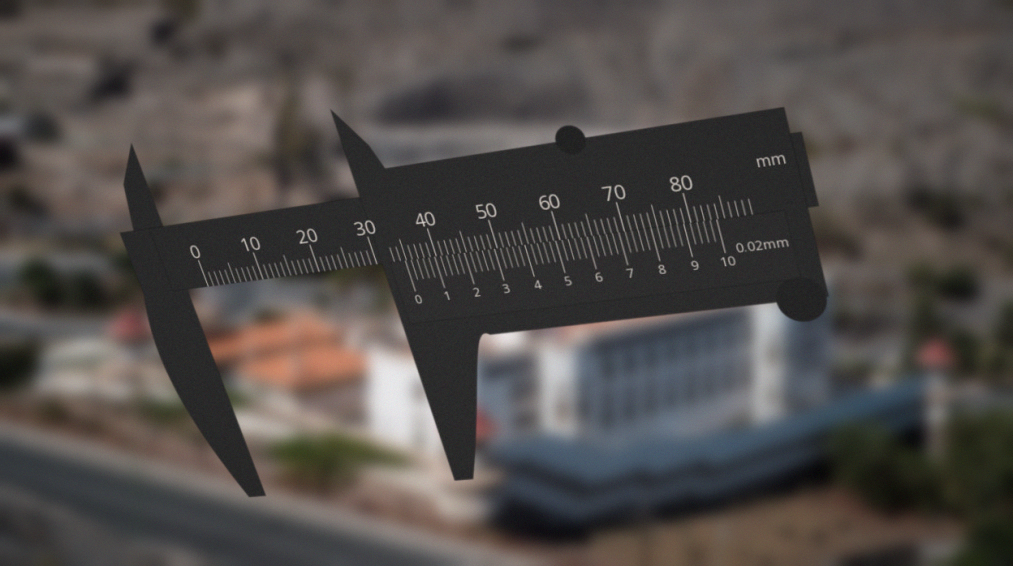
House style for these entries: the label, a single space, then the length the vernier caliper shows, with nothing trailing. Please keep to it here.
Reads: 34.8 mm
